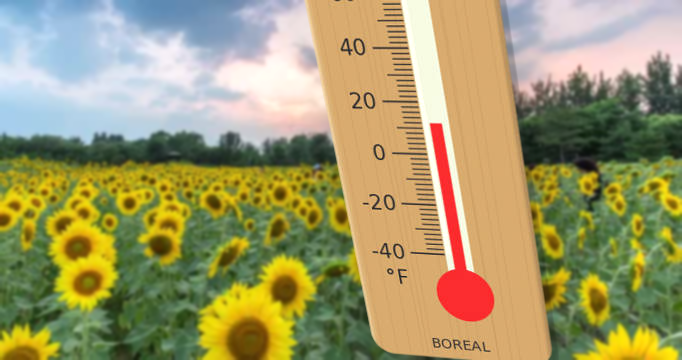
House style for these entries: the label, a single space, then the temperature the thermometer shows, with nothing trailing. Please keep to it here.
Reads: 12 °F
